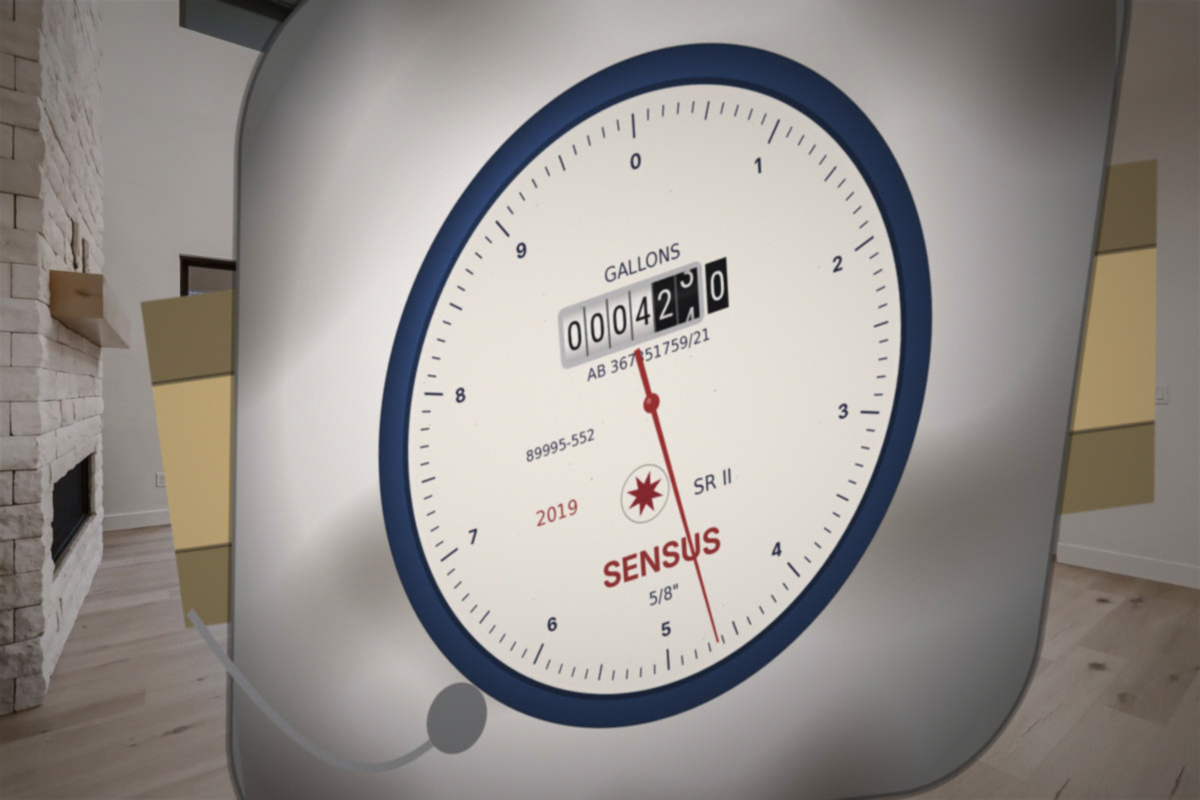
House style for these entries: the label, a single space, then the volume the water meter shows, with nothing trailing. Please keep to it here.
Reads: 4234.6 gal
